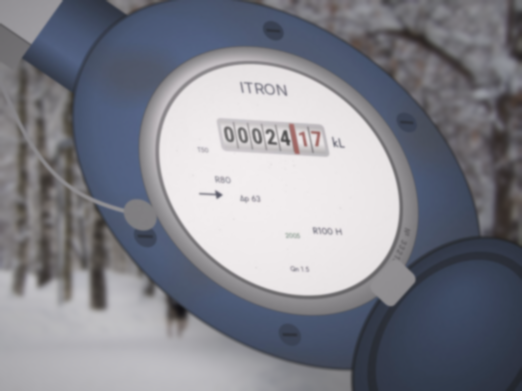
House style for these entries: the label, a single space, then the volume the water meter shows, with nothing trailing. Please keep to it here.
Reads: 24.17 kL
